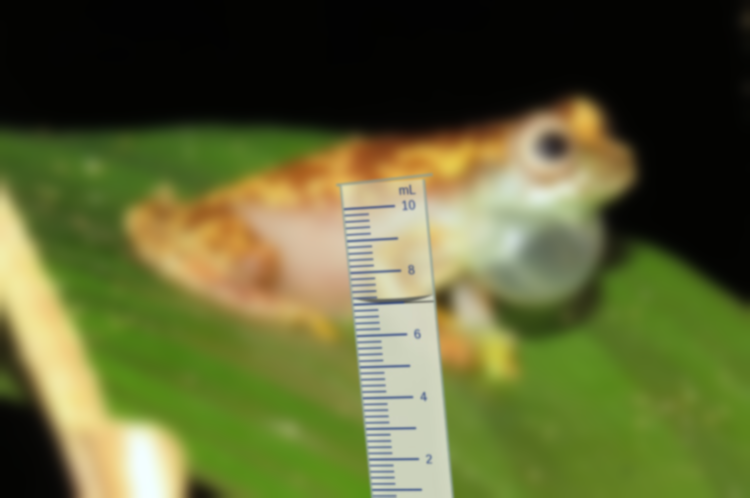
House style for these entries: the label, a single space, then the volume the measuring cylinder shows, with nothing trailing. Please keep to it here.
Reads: 7 mL
